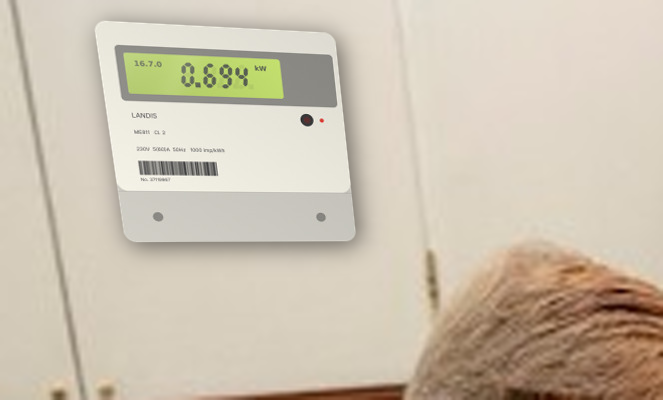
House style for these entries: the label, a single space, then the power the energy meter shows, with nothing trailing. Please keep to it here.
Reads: 0.694 kW
